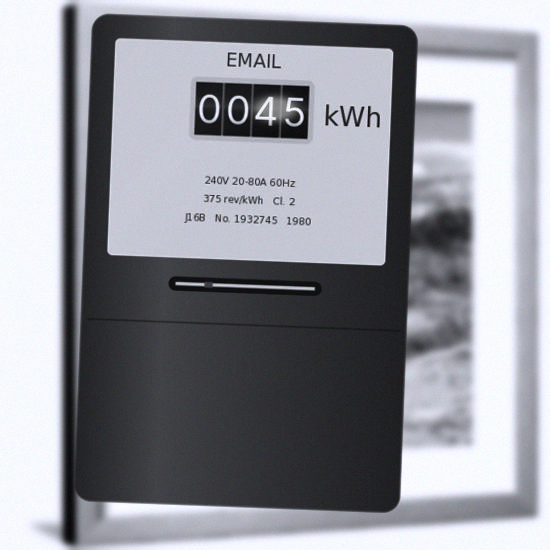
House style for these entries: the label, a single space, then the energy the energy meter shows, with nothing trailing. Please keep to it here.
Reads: 45 kWh
